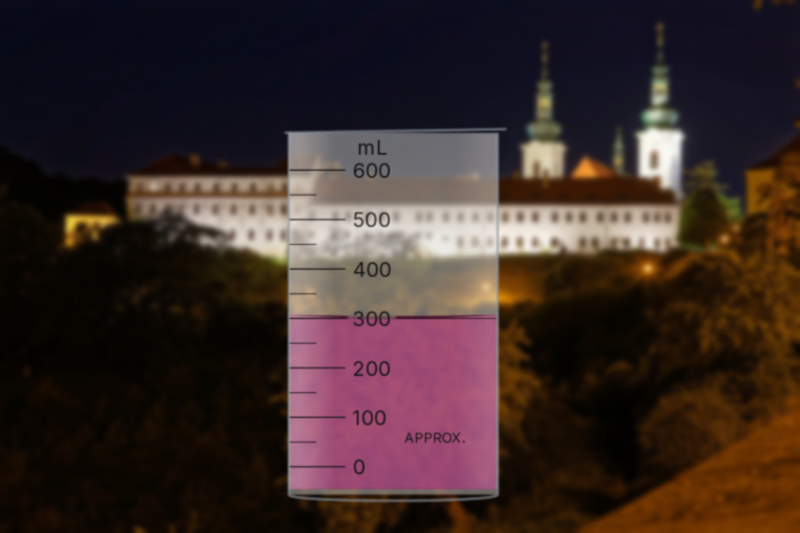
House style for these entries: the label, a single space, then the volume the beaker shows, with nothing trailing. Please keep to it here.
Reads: 300 mL
